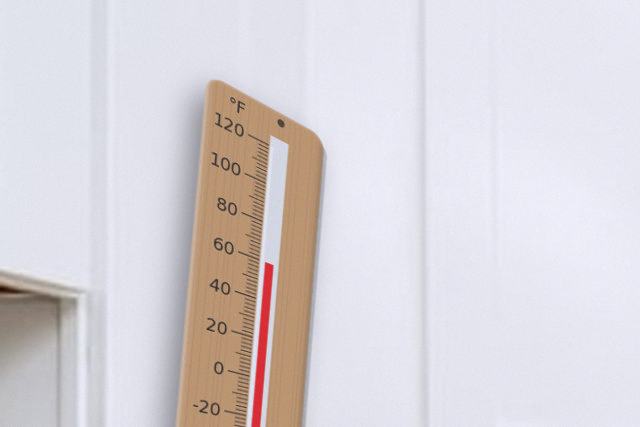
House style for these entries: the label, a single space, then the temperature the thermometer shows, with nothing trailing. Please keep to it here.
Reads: 60 °F
